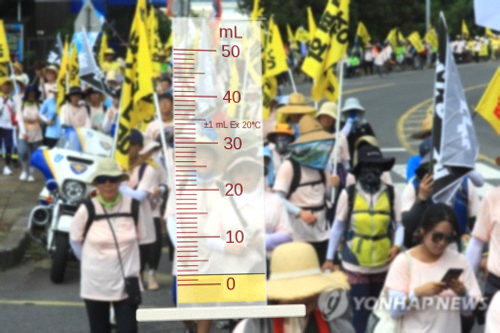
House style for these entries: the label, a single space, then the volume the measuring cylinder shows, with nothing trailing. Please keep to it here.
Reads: 2 mL
